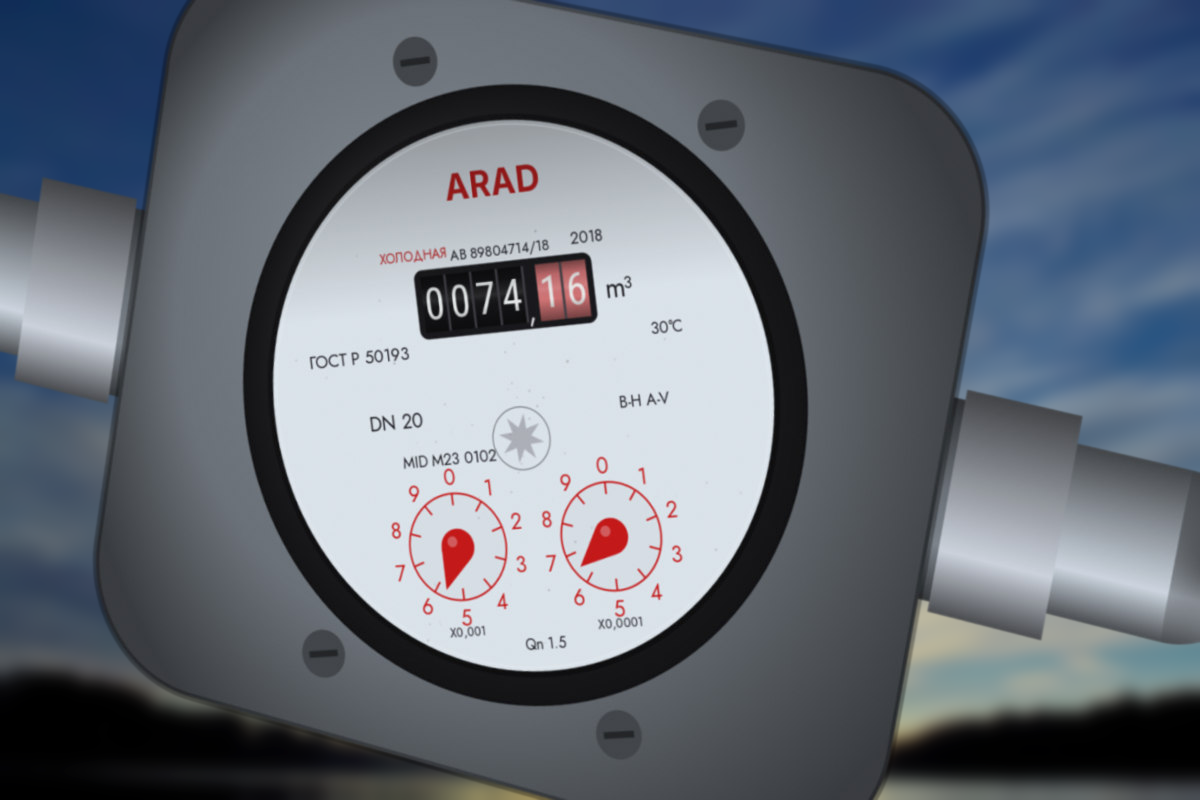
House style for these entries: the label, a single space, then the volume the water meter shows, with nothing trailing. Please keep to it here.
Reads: 74.1656 m³
